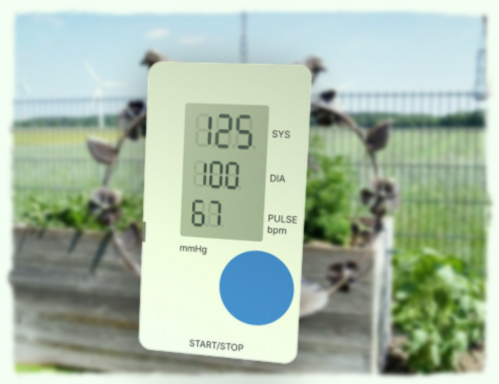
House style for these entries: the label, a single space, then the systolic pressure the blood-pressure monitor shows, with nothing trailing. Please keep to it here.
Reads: 125 mmHg
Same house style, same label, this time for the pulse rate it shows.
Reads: 67 bpm
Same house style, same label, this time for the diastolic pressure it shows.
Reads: 100 mmHg
